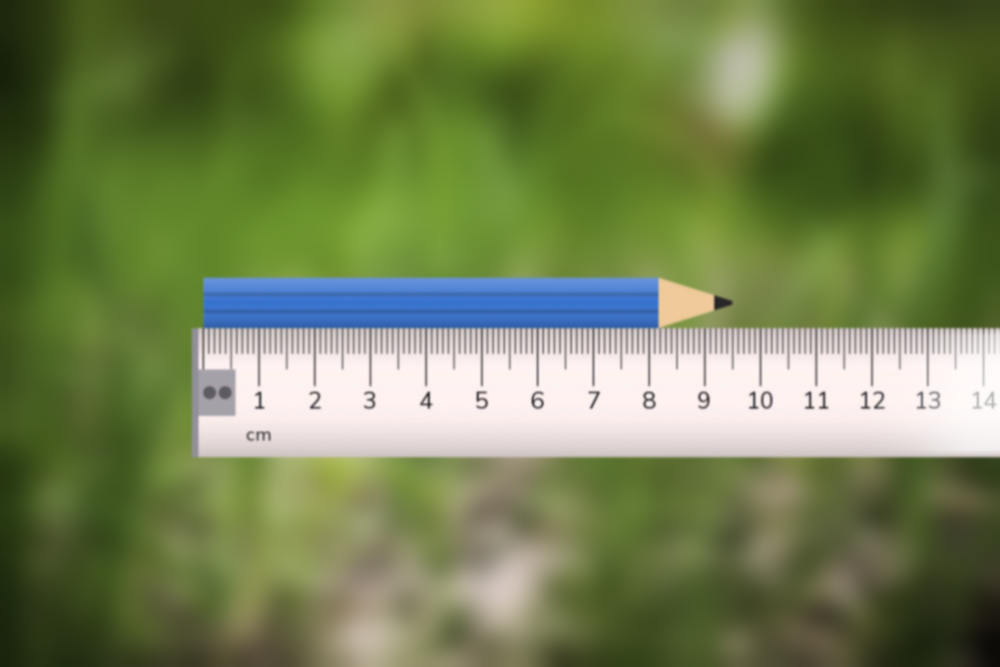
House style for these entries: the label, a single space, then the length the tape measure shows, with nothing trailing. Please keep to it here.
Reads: 9.5 cm
